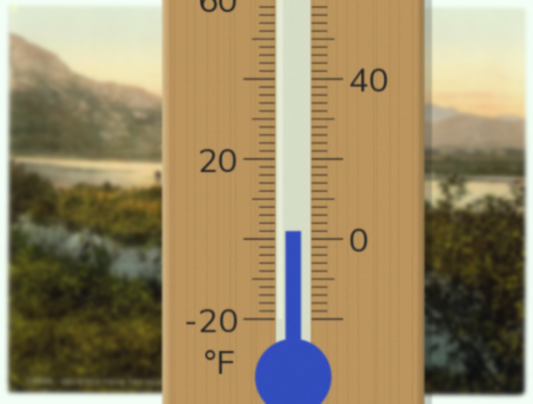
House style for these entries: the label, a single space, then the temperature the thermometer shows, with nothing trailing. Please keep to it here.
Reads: 2 °F
